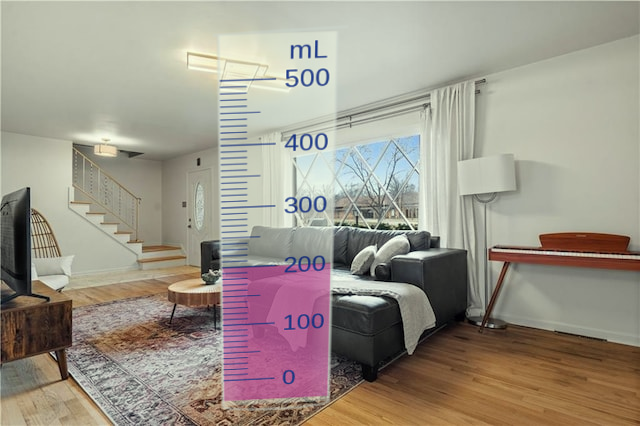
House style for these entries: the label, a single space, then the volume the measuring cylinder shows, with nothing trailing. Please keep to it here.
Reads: 200 mL
